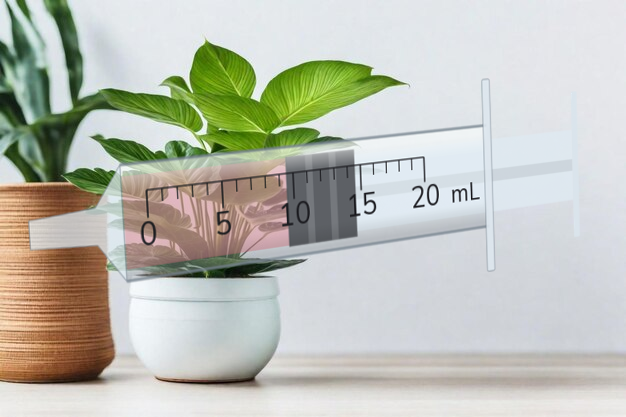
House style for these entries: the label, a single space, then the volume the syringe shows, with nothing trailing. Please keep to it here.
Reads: 9.5 mL
